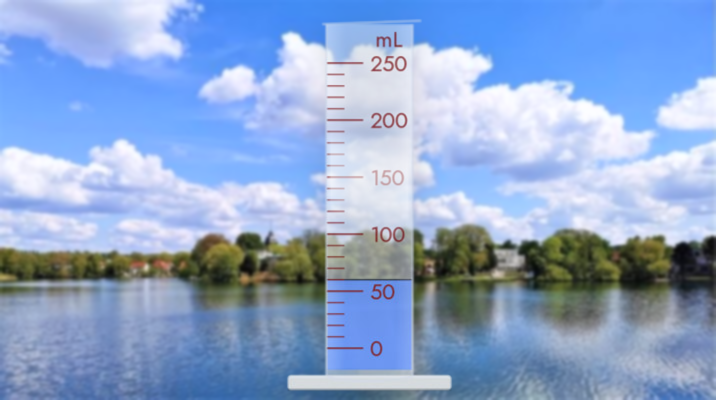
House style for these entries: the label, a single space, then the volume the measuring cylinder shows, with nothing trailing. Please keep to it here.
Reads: 60 mL
